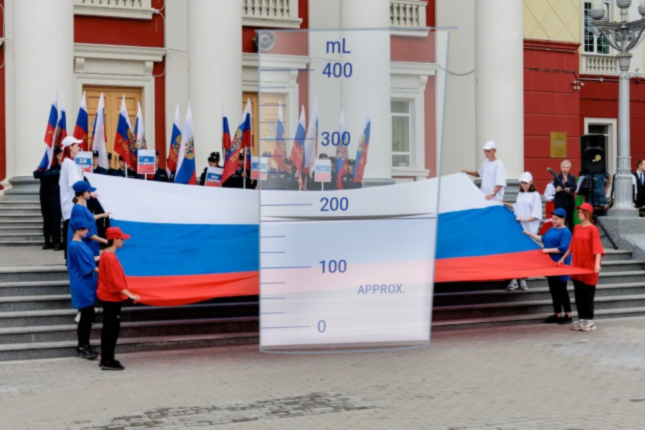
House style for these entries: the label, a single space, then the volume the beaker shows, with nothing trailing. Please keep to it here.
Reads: 175 mL
